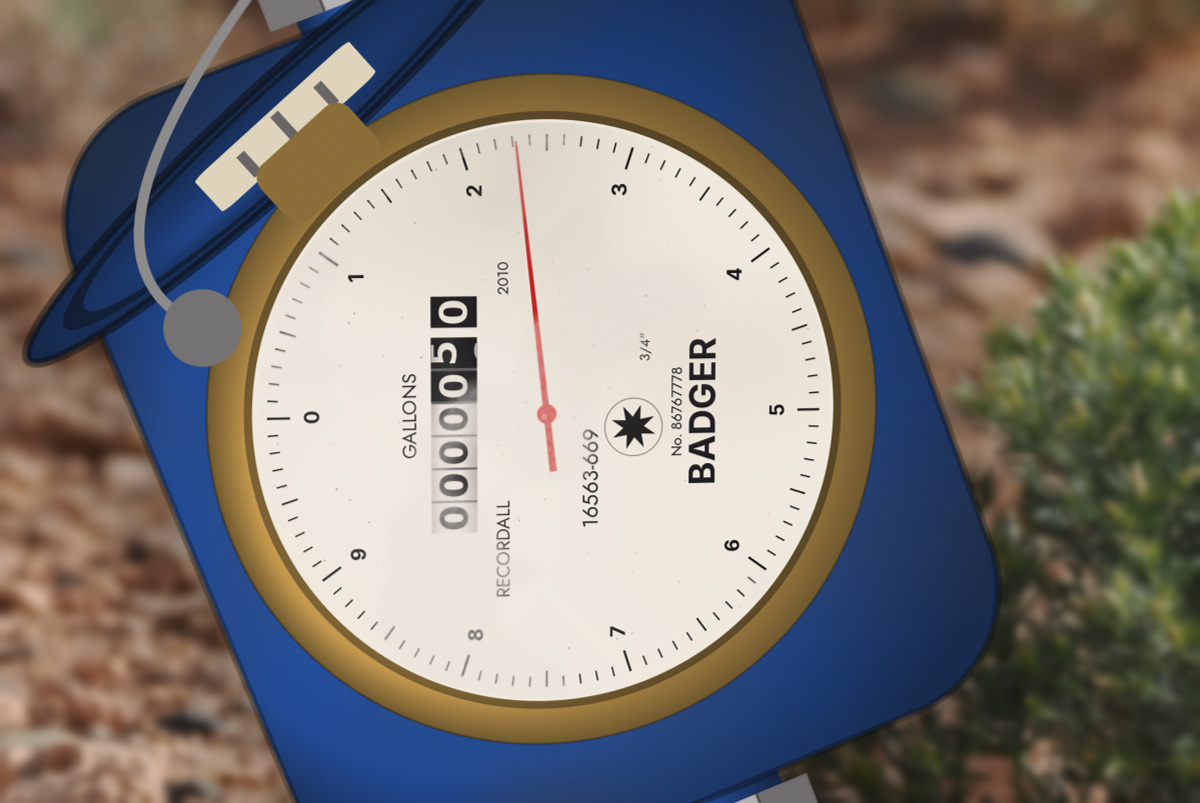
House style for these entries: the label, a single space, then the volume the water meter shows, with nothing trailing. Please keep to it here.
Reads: 52.3 gal
